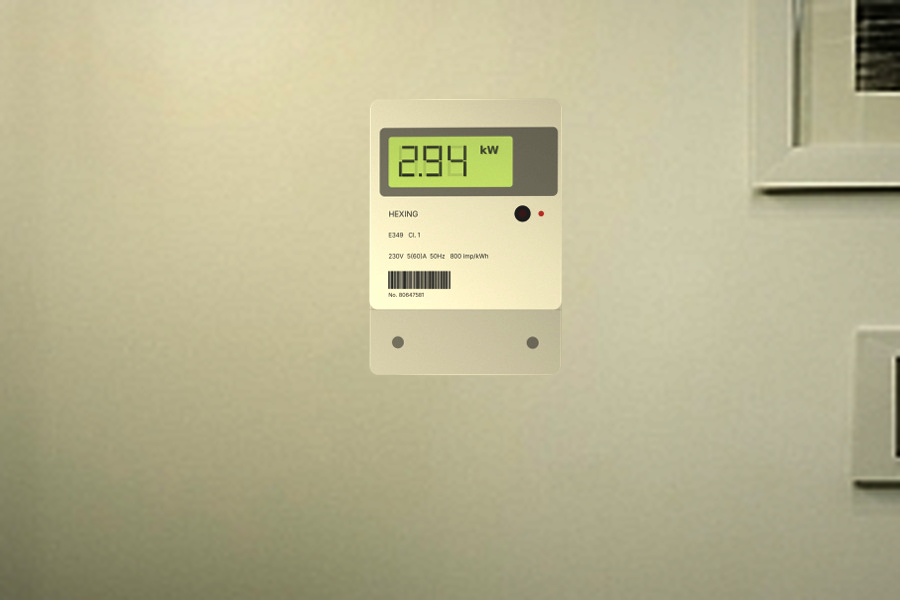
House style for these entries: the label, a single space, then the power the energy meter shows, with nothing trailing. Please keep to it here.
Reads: 2.94 kW
